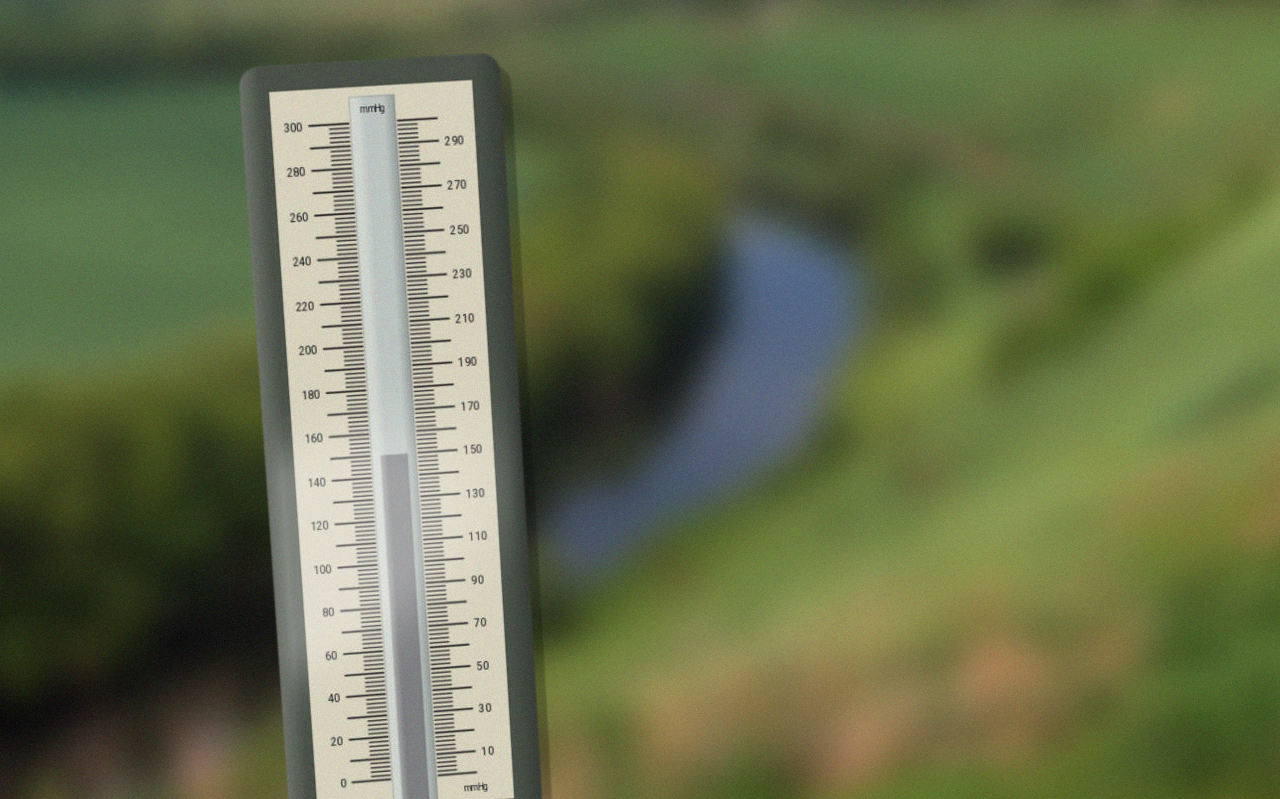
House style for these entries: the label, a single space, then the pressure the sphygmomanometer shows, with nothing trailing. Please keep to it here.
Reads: 150 mmHg
